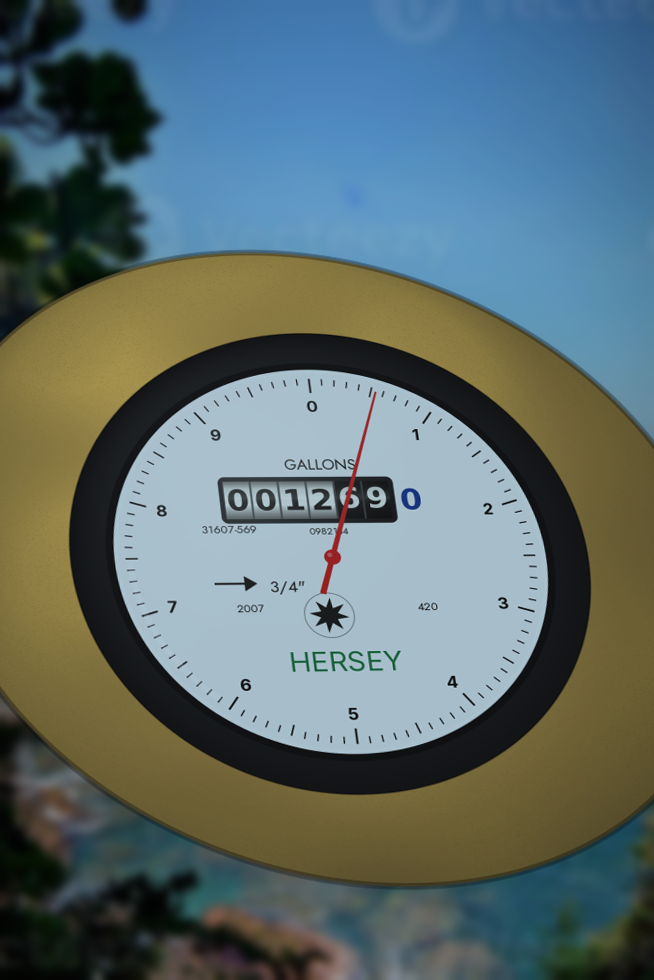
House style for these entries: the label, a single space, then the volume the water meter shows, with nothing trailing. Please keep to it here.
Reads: 12690.5 gal
